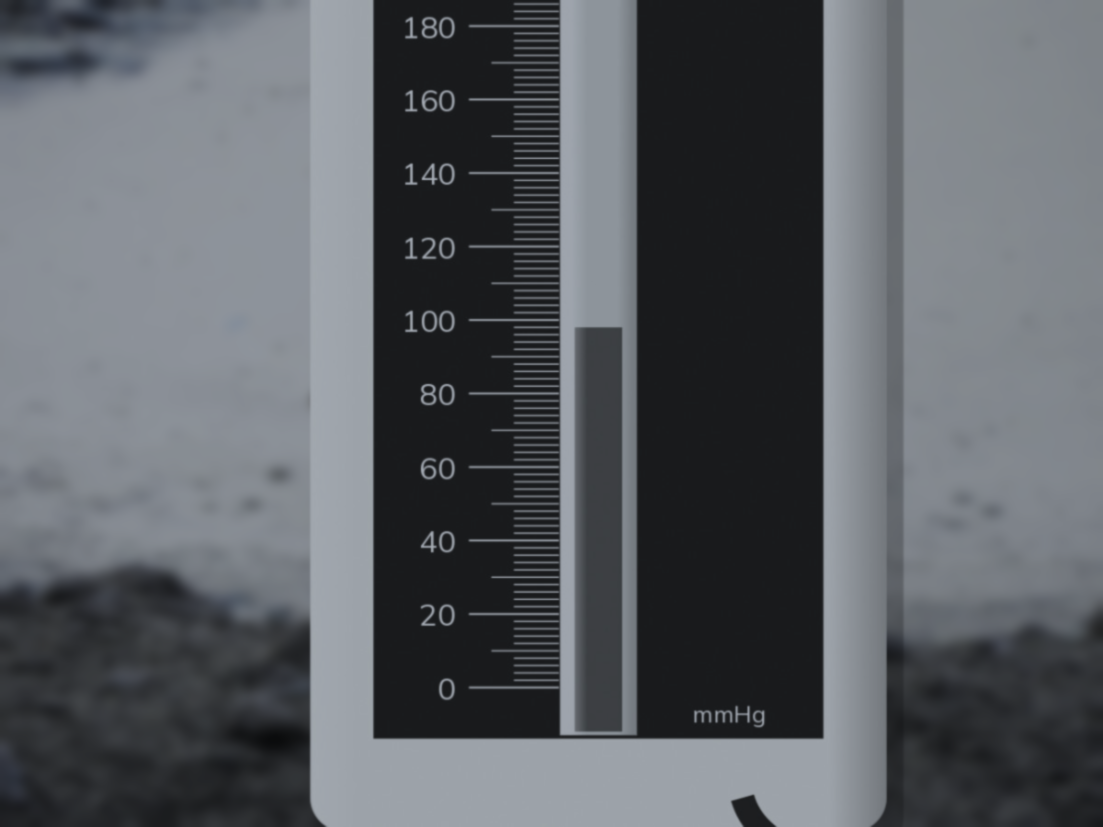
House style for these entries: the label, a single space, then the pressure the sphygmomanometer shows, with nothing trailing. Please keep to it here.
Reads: 98 mmHg
